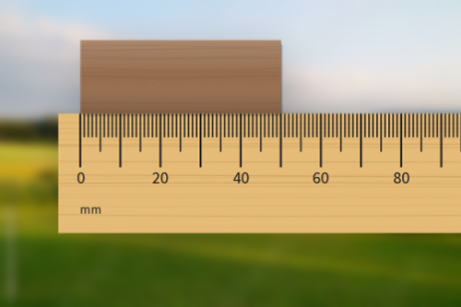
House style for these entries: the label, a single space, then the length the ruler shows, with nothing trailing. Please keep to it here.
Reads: 50 mm
